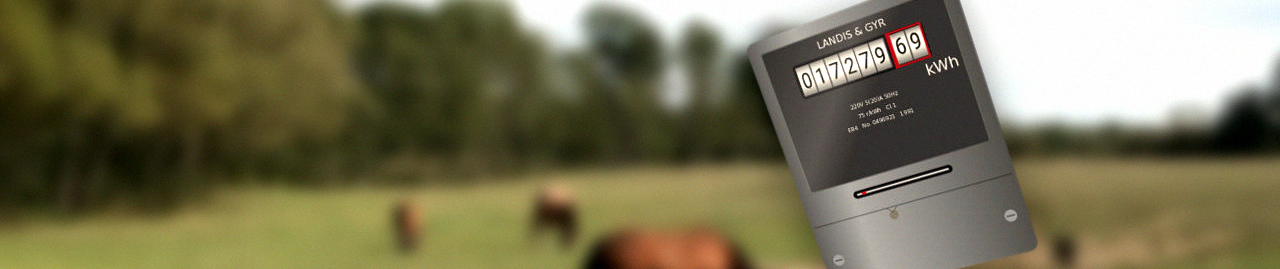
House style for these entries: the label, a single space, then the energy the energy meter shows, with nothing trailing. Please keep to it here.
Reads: 17279.69 kWh
